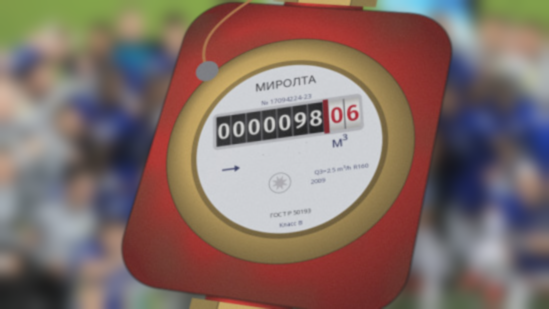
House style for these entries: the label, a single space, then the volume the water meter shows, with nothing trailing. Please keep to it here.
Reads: 98.06 m³
